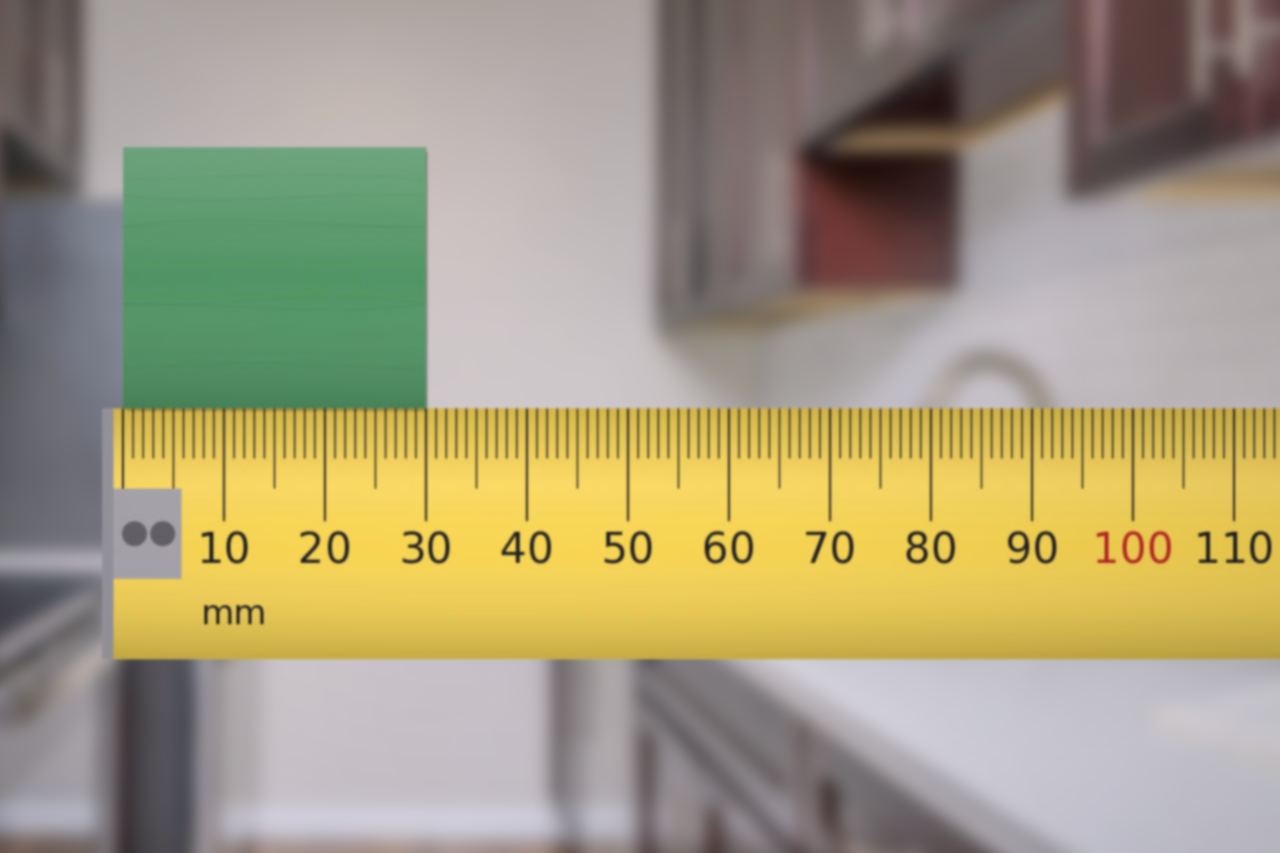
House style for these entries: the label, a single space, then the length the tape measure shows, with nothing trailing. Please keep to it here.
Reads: 30 mm
